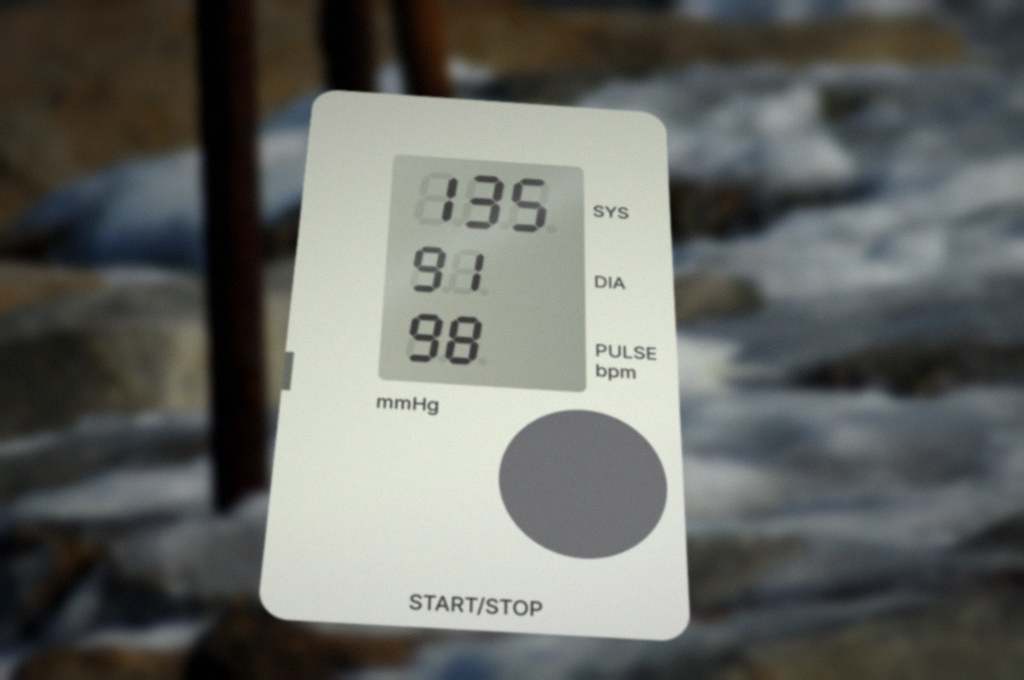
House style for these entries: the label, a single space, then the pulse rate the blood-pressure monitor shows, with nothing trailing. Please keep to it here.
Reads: 98 bpm
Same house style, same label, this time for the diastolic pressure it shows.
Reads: 91 mmHg
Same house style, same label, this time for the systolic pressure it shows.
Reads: 135 mmHg
